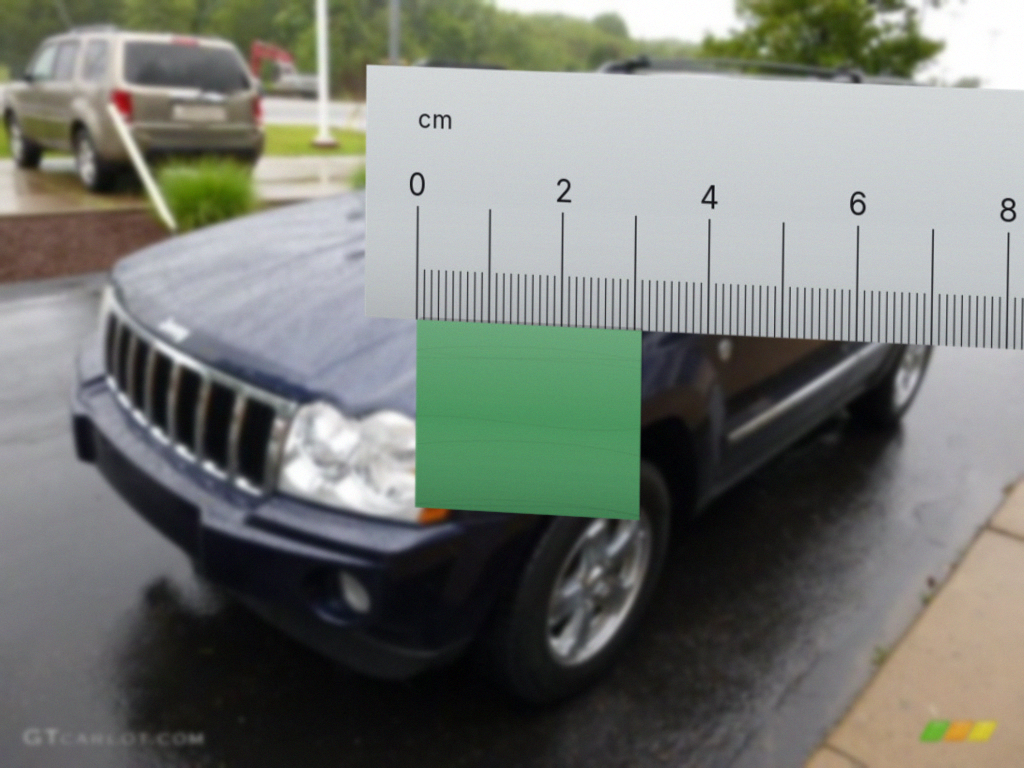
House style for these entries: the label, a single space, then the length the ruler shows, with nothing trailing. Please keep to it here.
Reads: 3.1 cm
